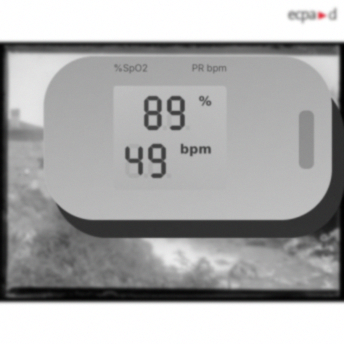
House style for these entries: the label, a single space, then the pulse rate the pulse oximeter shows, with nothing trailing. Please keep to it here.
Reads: 49 bpm
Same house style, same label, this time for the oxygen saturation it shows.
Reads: 89 %
